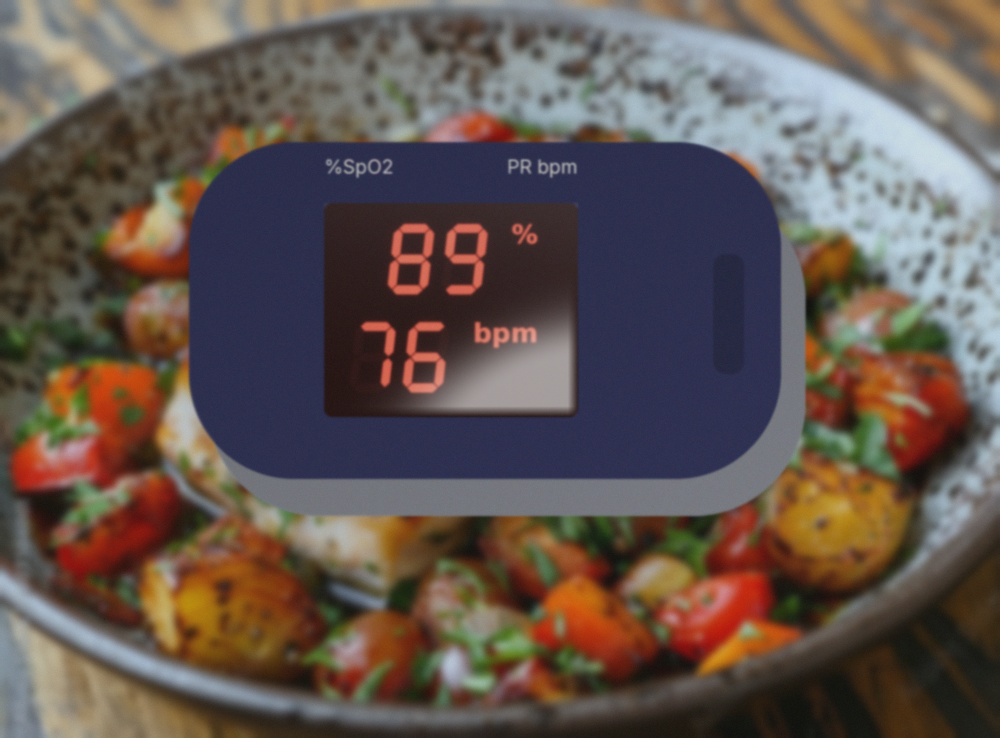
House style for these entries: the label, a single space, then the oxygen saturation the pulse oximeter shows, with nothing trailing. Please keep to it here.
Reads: 89 %
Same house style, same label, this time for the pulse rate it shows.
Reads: 76 bpm
